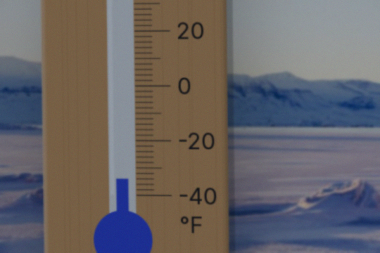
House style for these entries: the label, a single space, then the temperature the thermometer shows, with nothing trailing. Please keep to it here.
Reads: -34 °F
